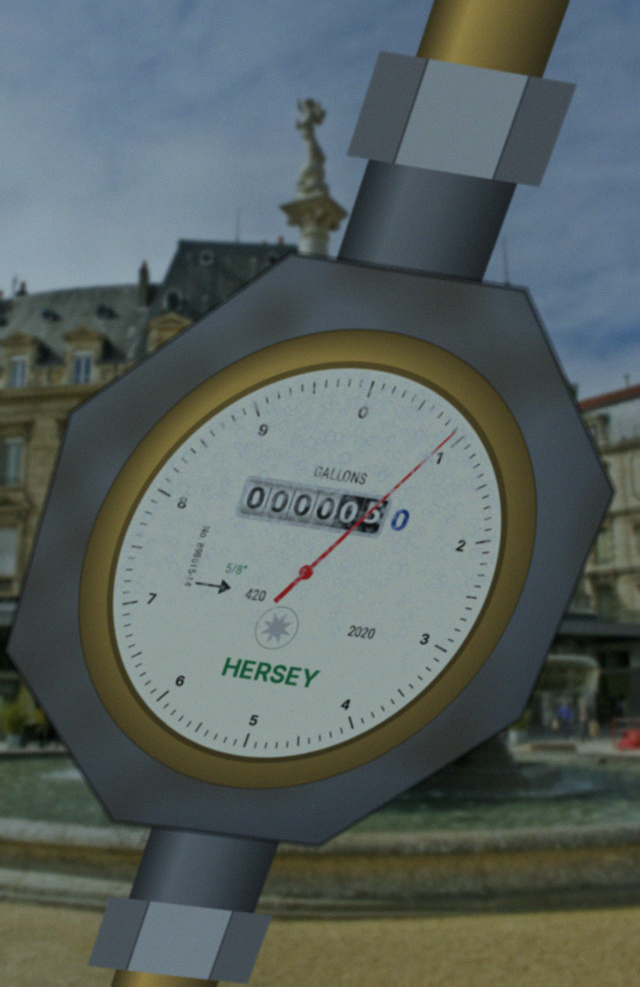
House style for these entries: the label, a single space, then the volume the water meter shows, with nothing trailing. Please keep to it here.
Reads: 50.9 gal
